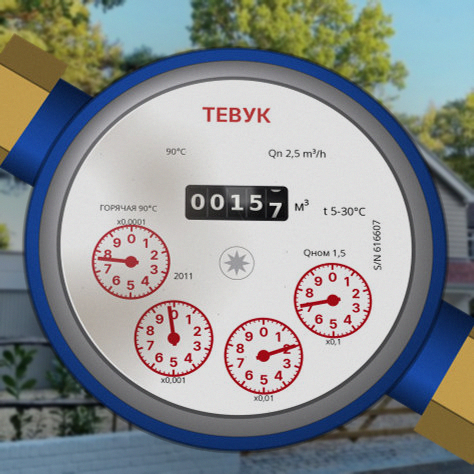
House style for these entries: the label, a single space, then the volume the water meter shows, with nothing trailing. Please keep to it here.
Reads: 156.7197 m³
